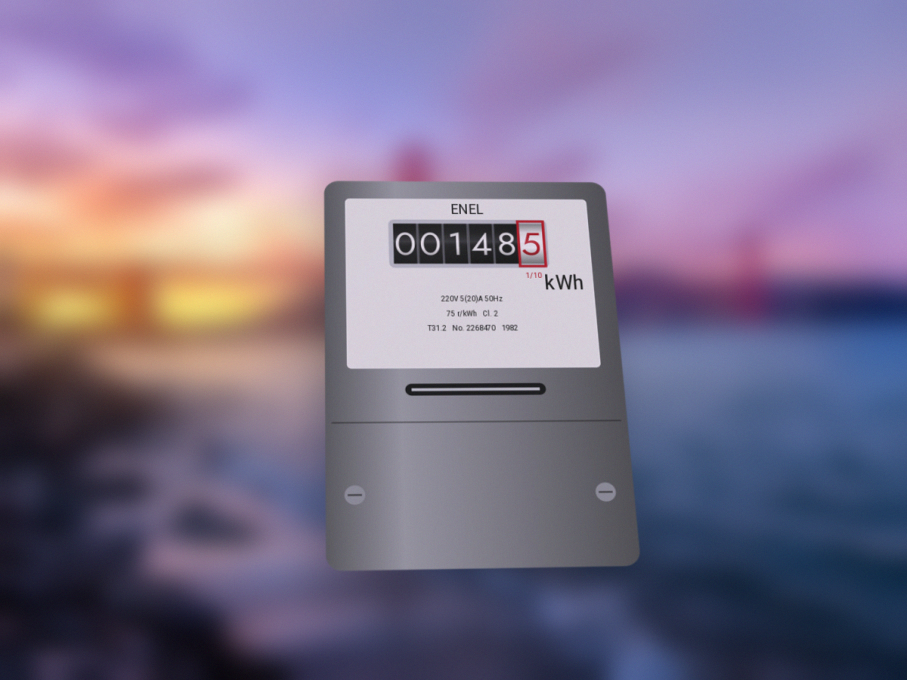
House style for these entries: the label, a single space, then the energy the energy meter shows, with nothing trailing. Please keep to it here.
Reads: 148.5 kWh
